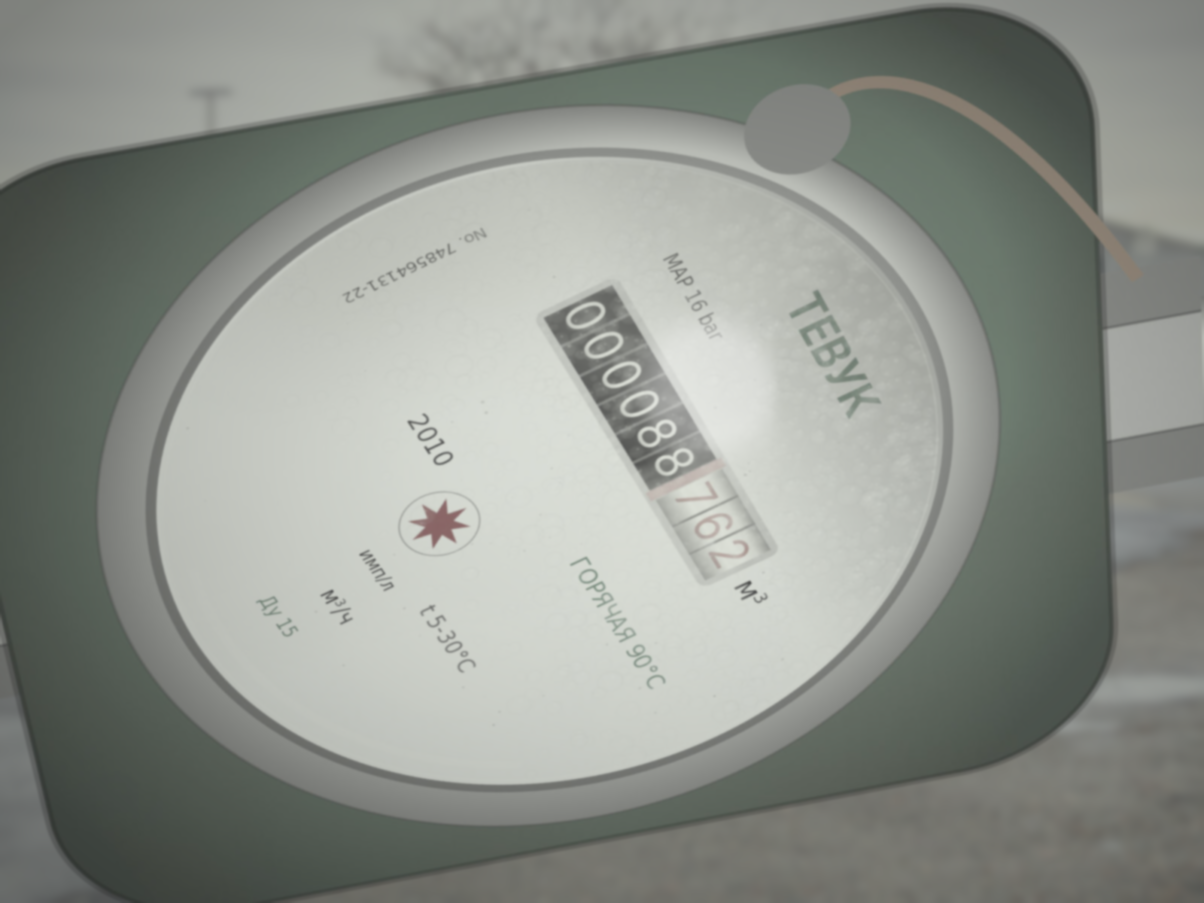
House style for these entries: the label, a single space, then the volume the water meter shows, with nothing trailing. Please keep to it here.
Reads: 88.762 m³
